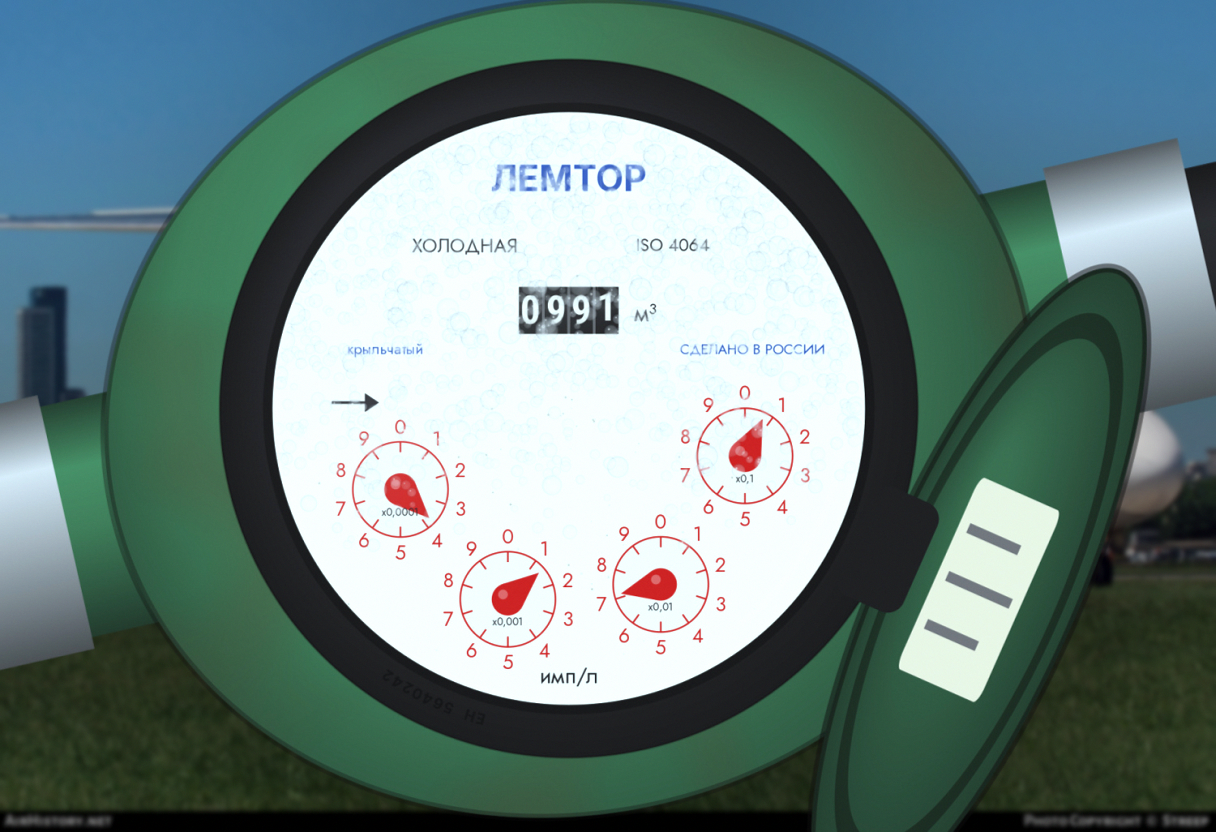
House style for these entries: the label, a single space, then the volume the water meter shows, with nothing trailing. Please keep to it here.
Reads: 991.0713 m³
